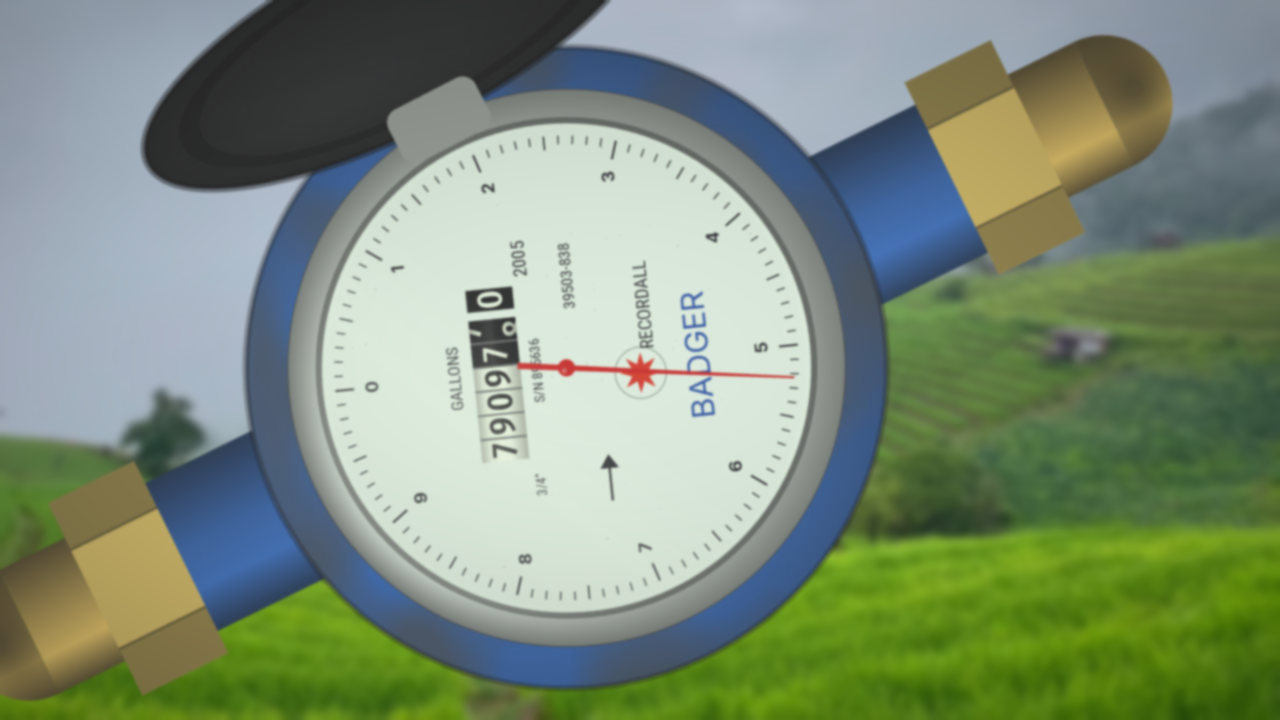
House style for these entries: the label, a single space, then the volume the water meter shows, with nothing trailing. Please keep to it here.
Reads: 7909775.2 gal
